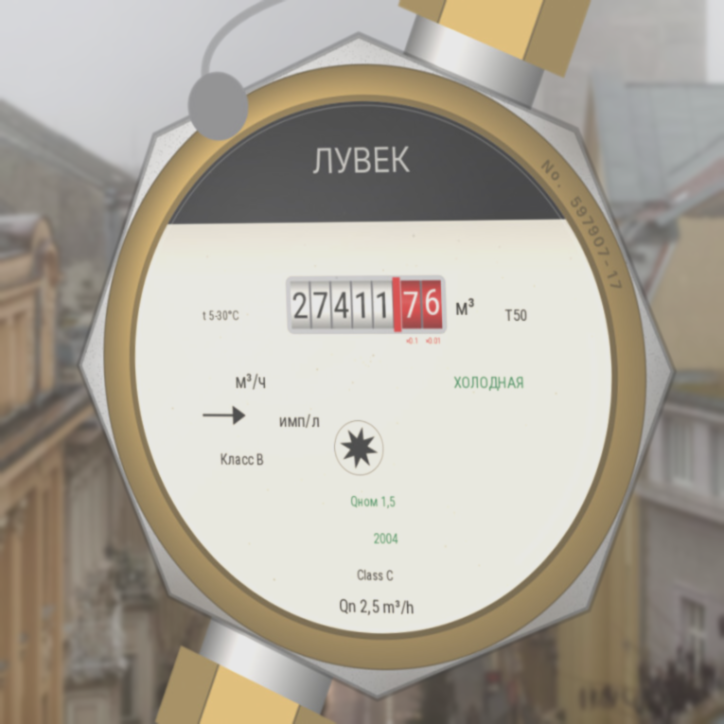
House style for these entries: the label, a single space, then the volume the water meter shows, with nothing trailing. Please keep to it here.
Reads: 27411.76 m³
